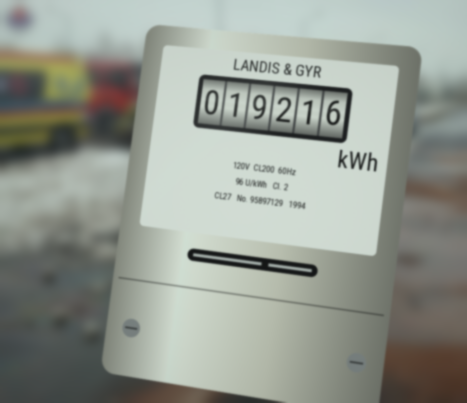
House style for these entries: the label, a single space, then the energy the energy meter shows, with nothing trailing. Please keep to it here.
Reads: 19216 kWh
